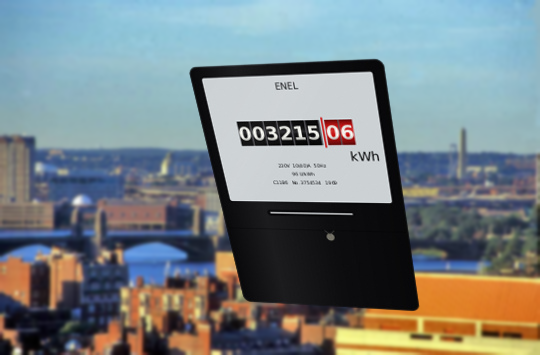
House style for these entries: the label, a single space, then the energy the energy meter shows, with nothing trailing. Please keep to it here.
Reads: 3215.06 kWh
